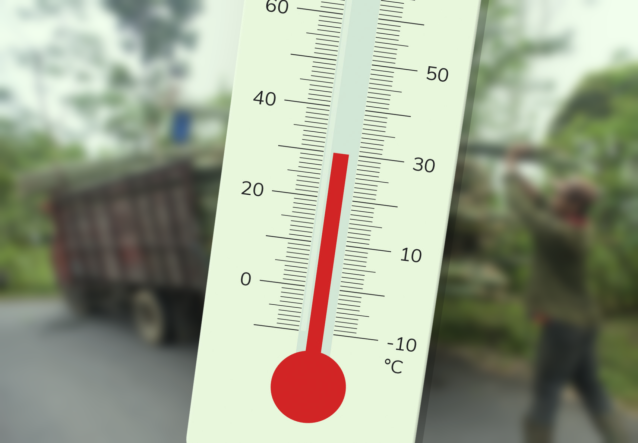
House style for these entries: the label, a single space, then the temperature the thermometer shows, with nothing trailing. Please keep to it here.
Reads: 30 °C
